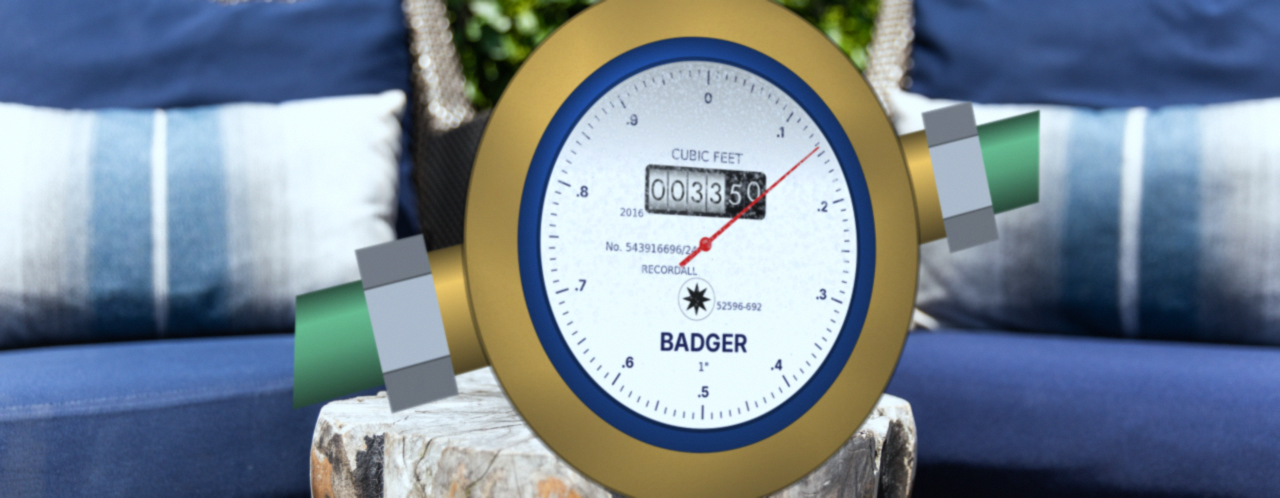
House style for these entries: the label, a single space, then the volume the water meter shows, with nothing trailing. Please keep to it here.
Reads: 3350.14 ft³
